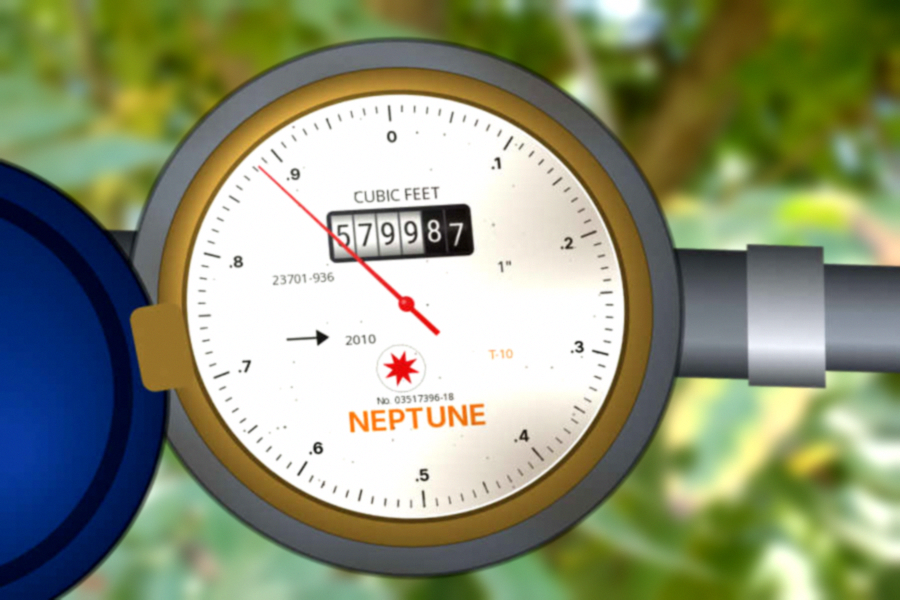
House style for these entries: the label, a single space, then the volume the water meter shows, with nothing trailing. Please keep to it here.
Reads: 579986.88 ft³
